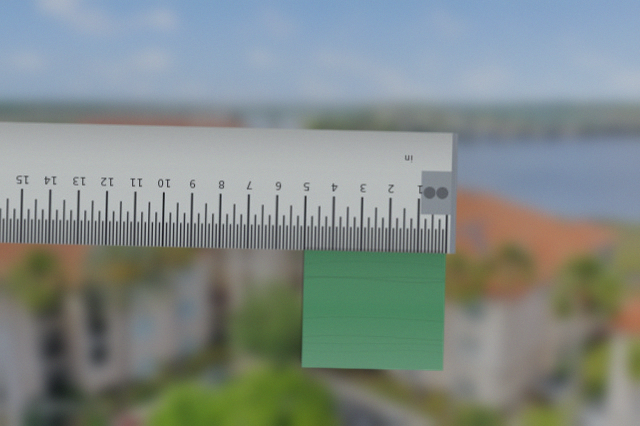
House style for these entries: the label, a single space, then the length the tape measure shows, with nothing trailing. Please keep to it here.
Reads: 5 in
